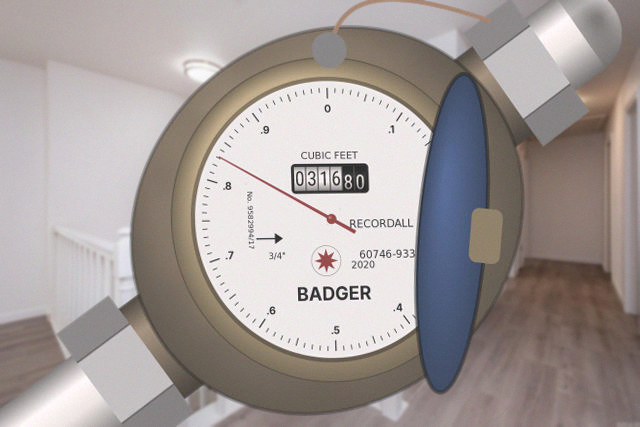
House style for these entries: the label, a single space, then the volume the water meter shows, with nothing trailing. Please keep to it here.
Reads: 31679.83 ft³
